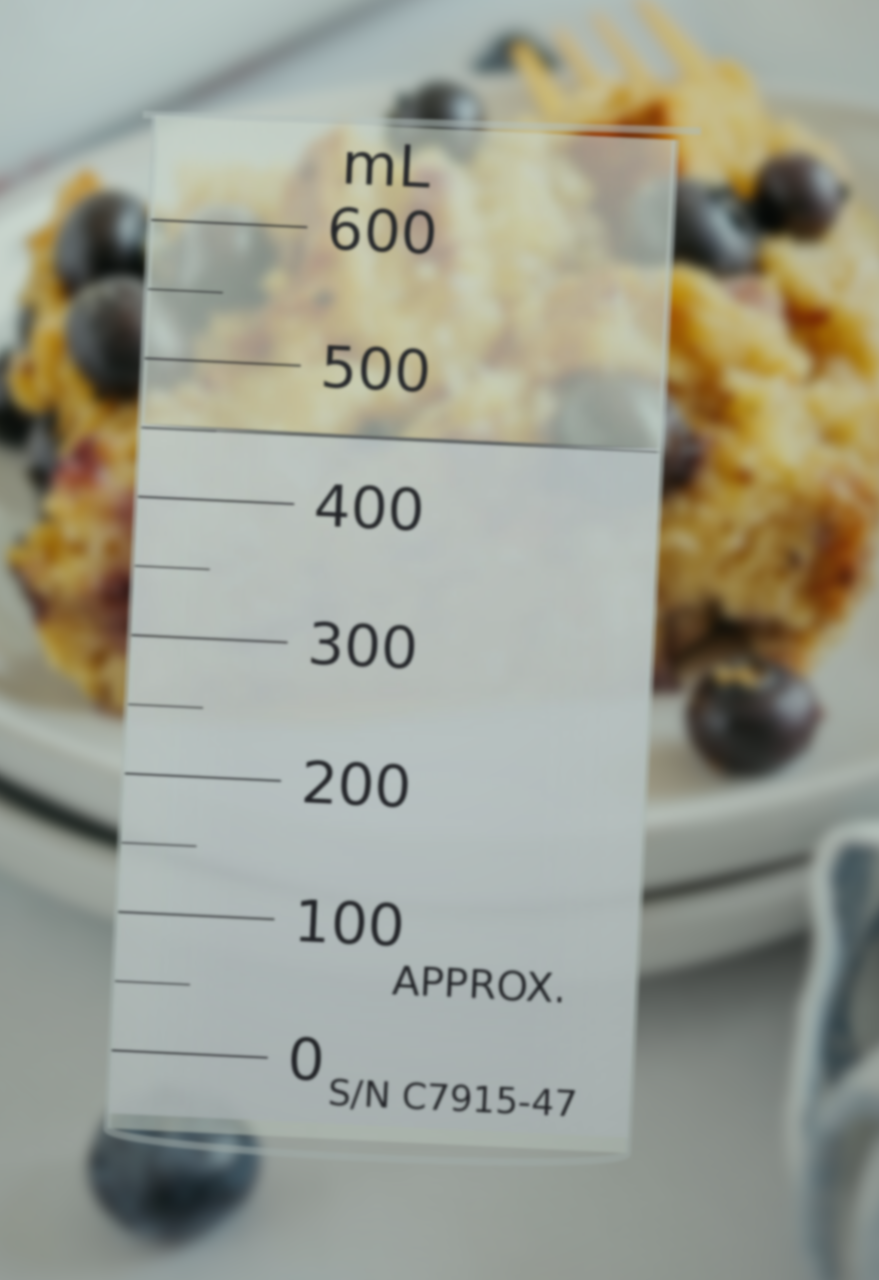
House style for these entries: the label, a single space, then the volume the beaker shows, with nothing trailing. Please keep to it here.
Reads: 450 mL
